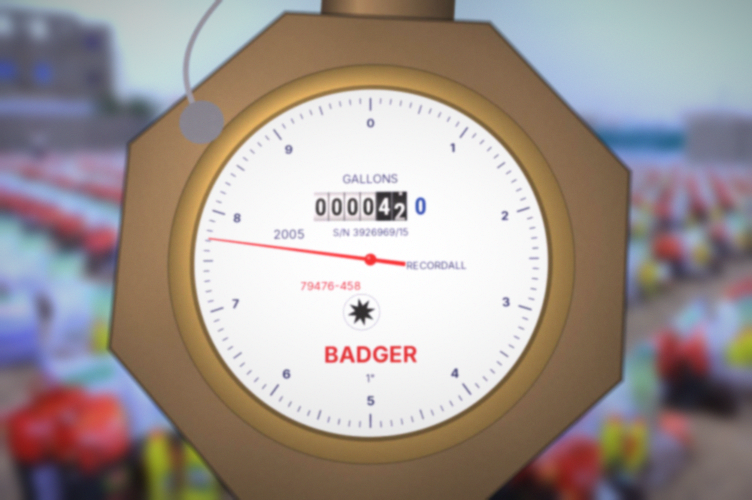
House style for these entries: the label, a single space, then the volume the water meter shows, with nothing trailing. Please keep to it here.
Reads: 417.7 gal
